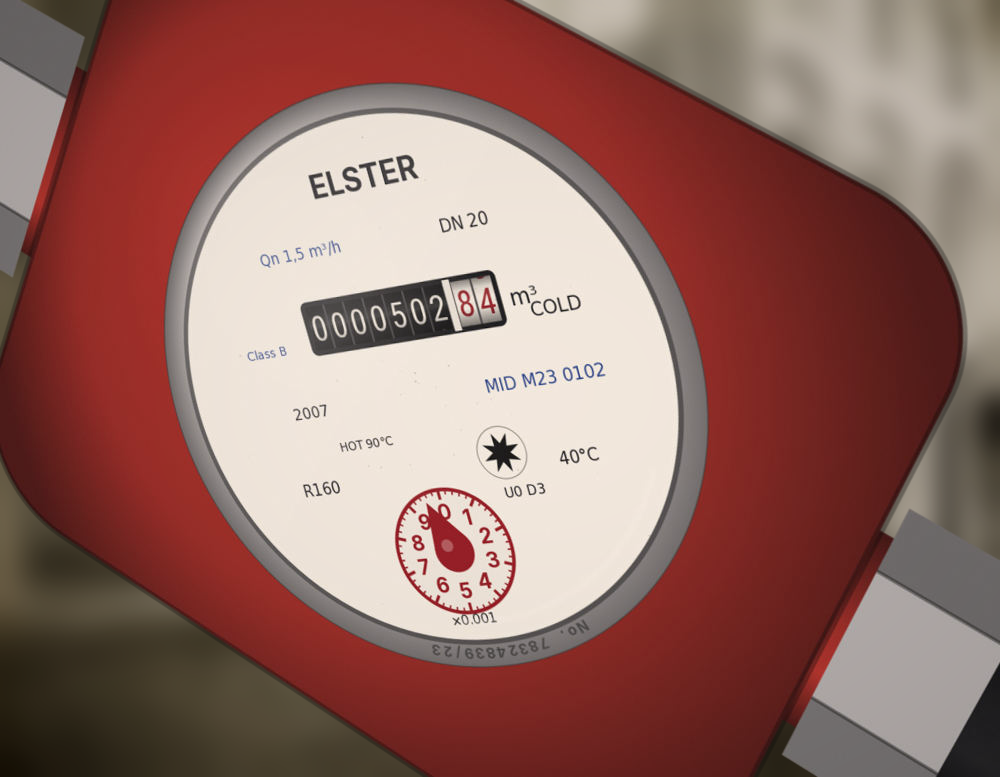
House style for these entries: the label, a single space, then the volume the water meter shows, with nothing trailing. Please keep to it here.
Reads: 502.839 m³
